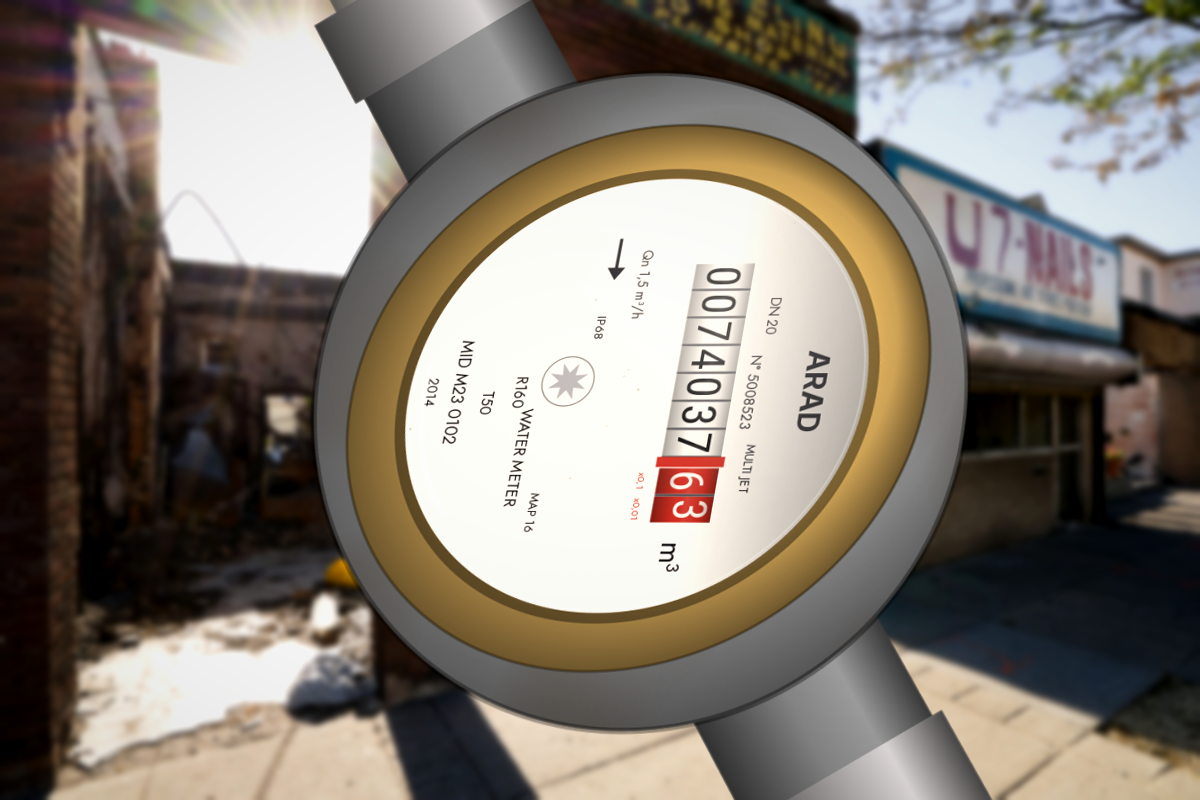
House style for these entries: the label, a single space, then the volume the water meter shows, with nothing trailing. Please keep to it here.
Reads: 74037.63 m³
